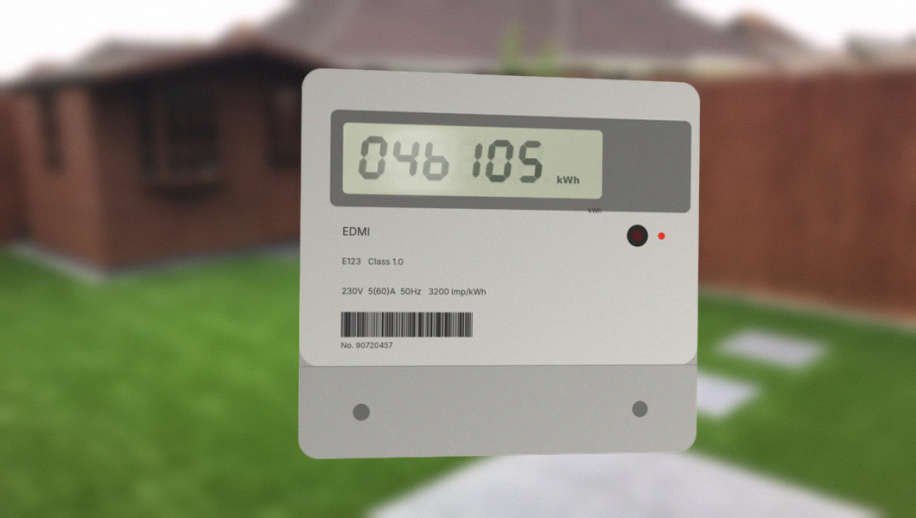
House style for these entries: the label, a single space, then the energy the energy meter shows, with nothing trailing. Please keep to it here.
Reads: 46105 kWh
